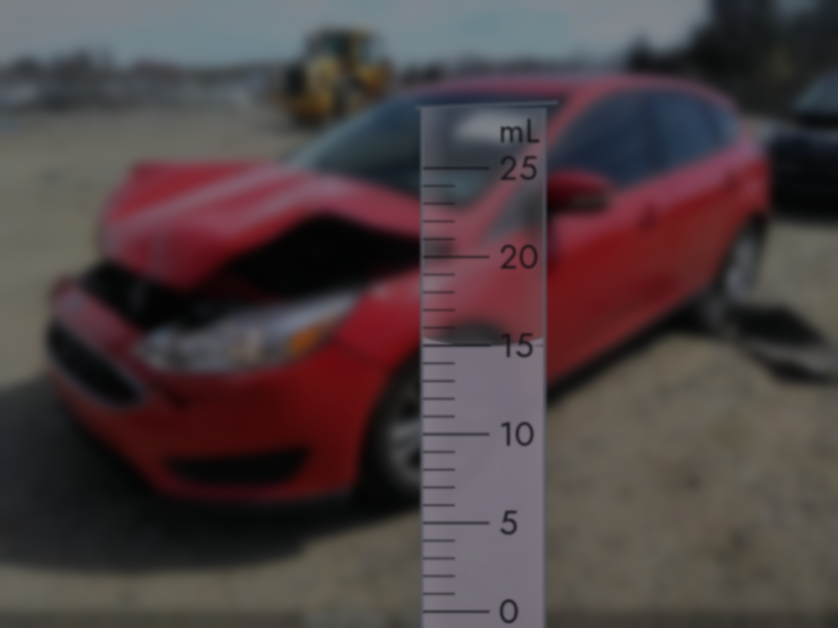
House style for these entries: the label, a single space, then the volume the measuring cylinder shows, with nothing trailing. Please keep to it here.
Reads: 15 mL
